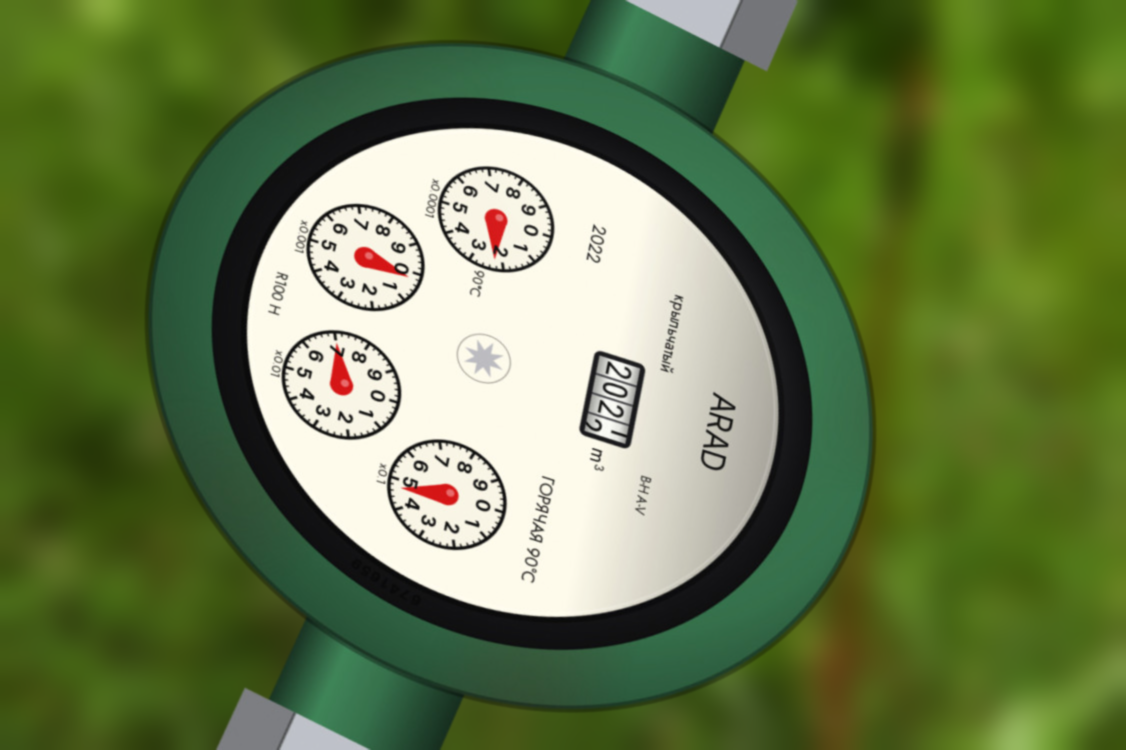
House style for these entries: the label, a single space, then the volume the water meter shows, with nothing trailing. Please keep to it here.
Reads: 2021.4702 m³
